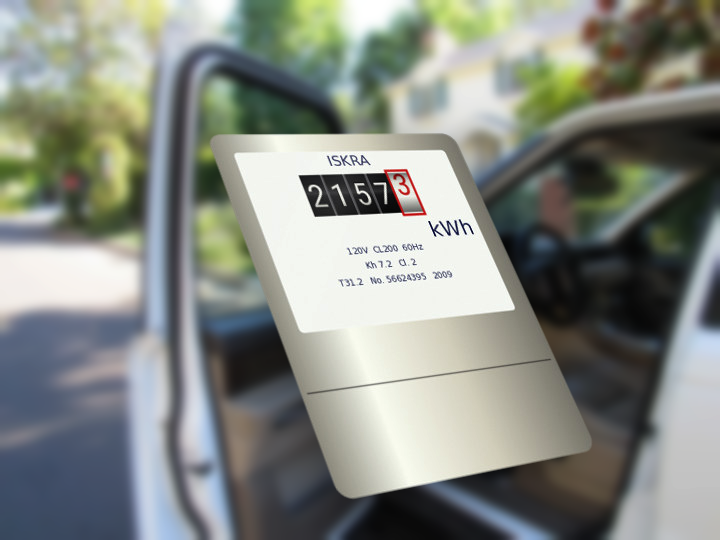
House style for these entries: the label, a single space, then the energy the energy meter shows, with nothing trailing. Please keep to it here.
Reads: 2157.3 kWh
